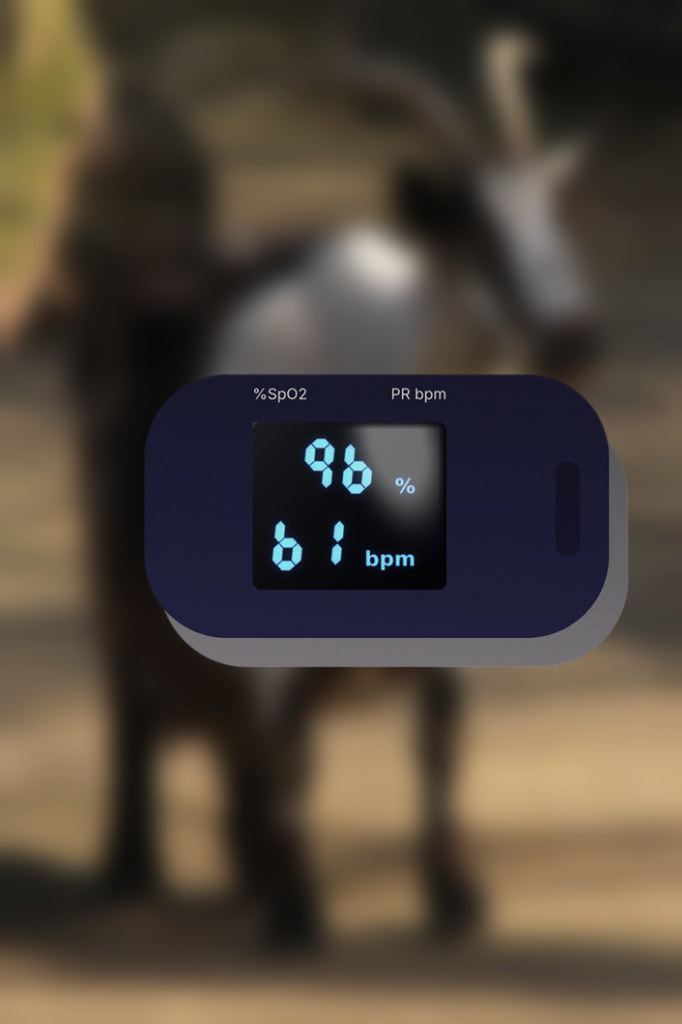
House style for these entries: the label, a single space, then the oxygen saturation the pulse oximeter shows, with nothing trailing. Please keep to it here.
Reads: 96 %
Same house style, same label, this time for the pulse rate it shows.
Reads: 61 bpm
